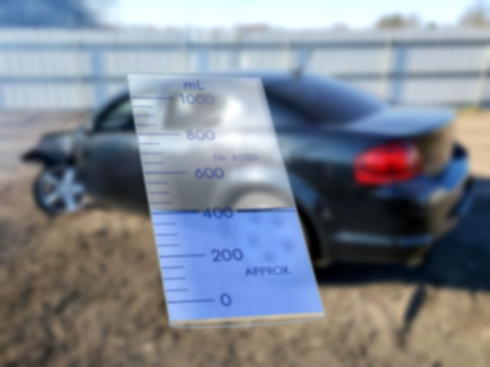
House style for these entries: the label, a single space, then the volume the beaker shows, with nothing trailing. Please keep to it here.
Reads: 400 mL
